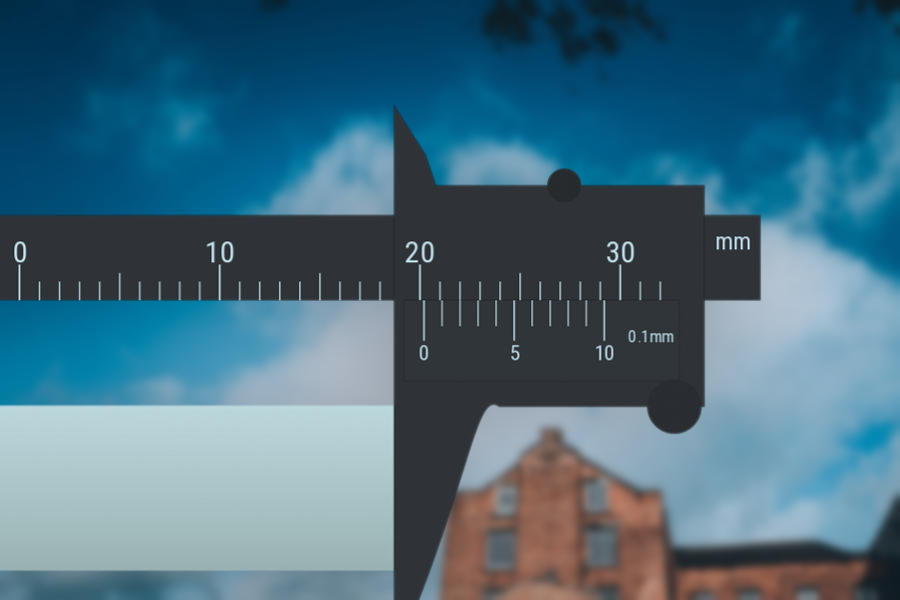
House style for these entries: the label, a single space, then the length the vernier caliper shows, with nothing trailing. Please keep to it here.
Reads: 20.2 mm
